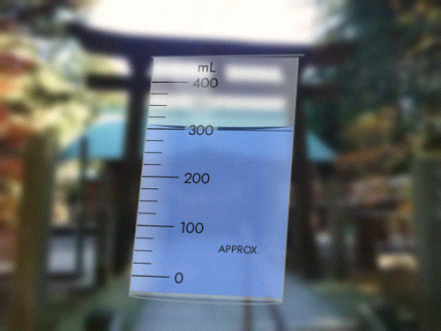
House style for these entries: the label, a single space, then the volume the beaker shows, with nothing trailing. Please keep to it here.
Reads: 300 mL
